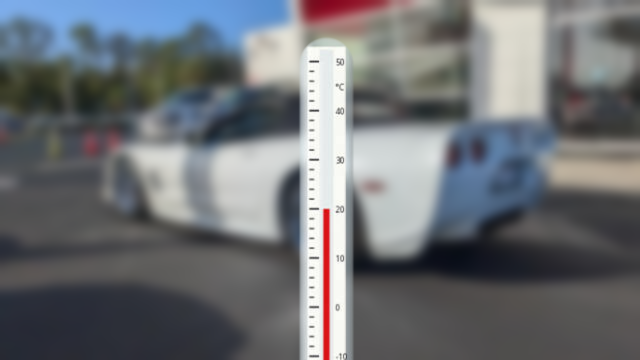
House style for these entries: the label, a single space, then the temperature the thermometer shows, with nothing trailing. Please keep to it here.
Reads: 20 °C
